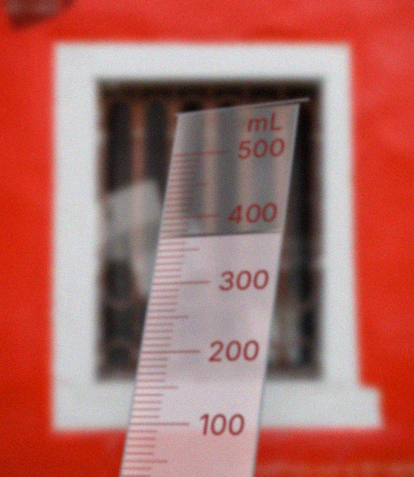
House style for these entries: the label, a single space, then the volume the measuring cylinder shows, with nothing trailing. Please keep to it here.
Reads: 370 mL
